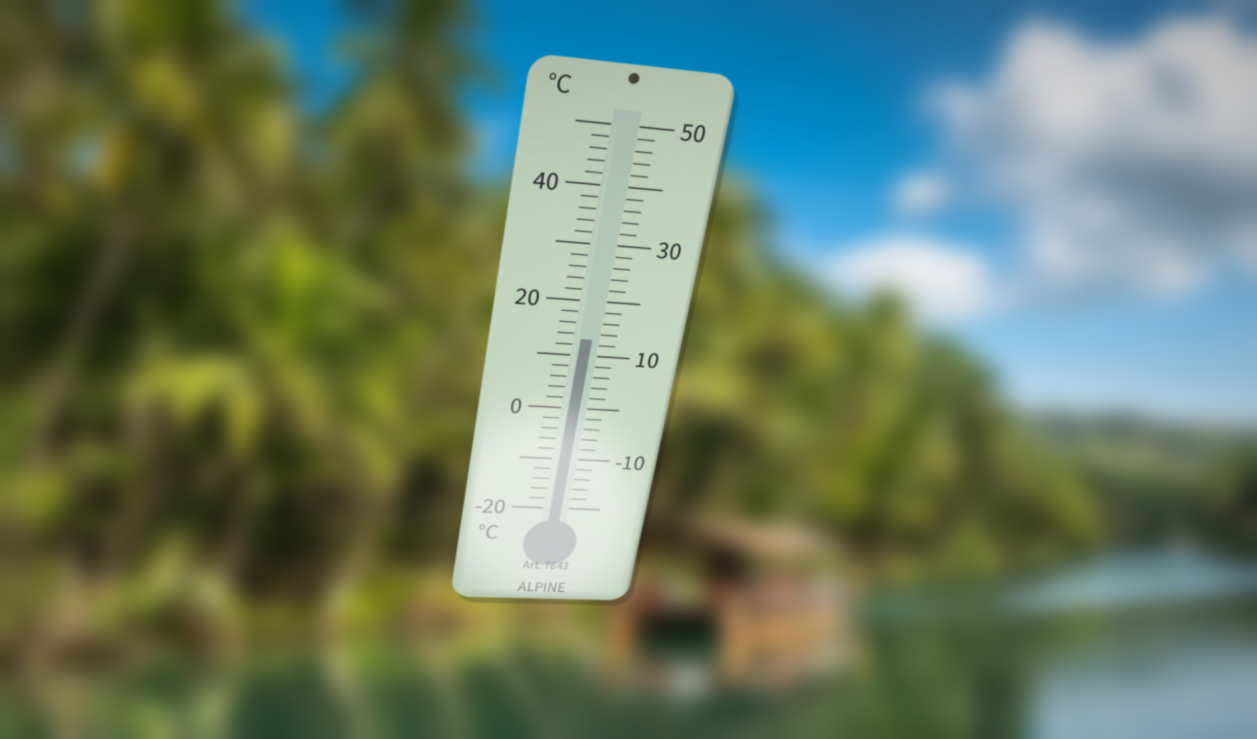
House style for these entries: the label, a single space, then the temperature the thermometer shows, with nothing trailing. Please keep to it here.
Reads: 13 °C
